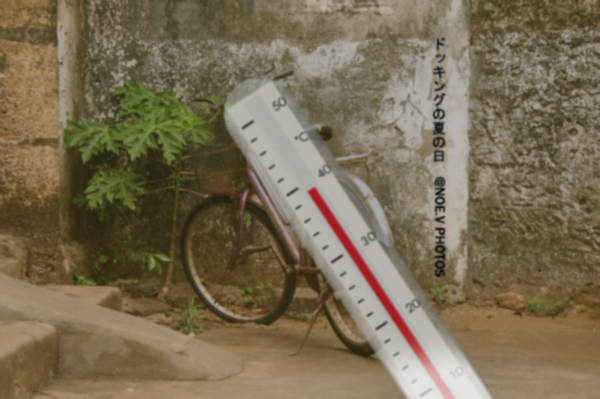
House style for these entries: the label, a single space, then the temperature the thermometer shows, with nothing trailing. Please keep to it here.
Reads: 39 °C
